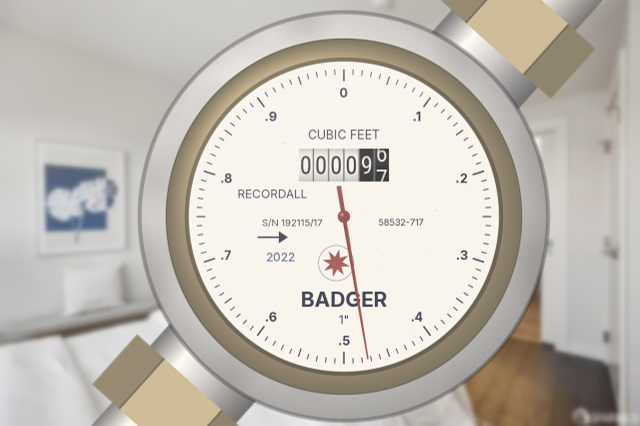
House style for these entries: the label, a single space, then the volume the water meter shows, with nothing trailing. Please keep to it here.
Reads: 96.47 ft³
